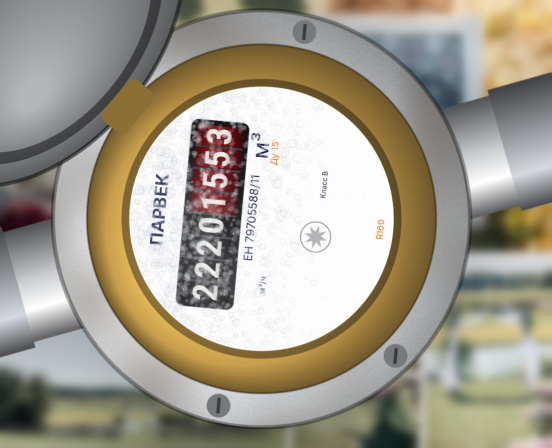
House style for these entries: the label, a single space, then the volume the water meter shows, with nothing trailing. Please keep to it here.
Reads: 2220.1553 m³
